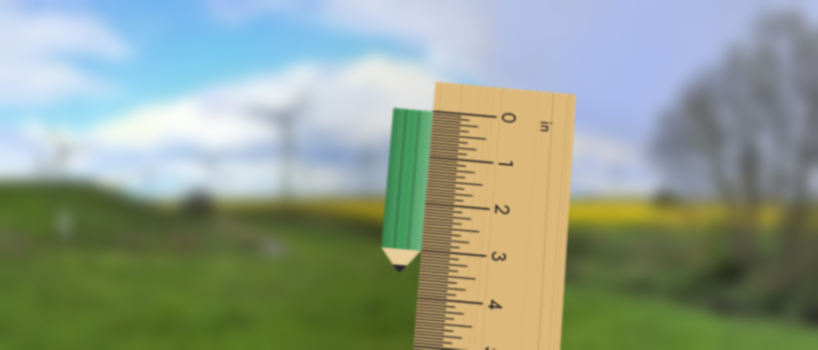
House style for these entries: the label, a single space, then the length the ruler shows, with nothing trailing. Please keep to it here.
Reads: 3.5 in
